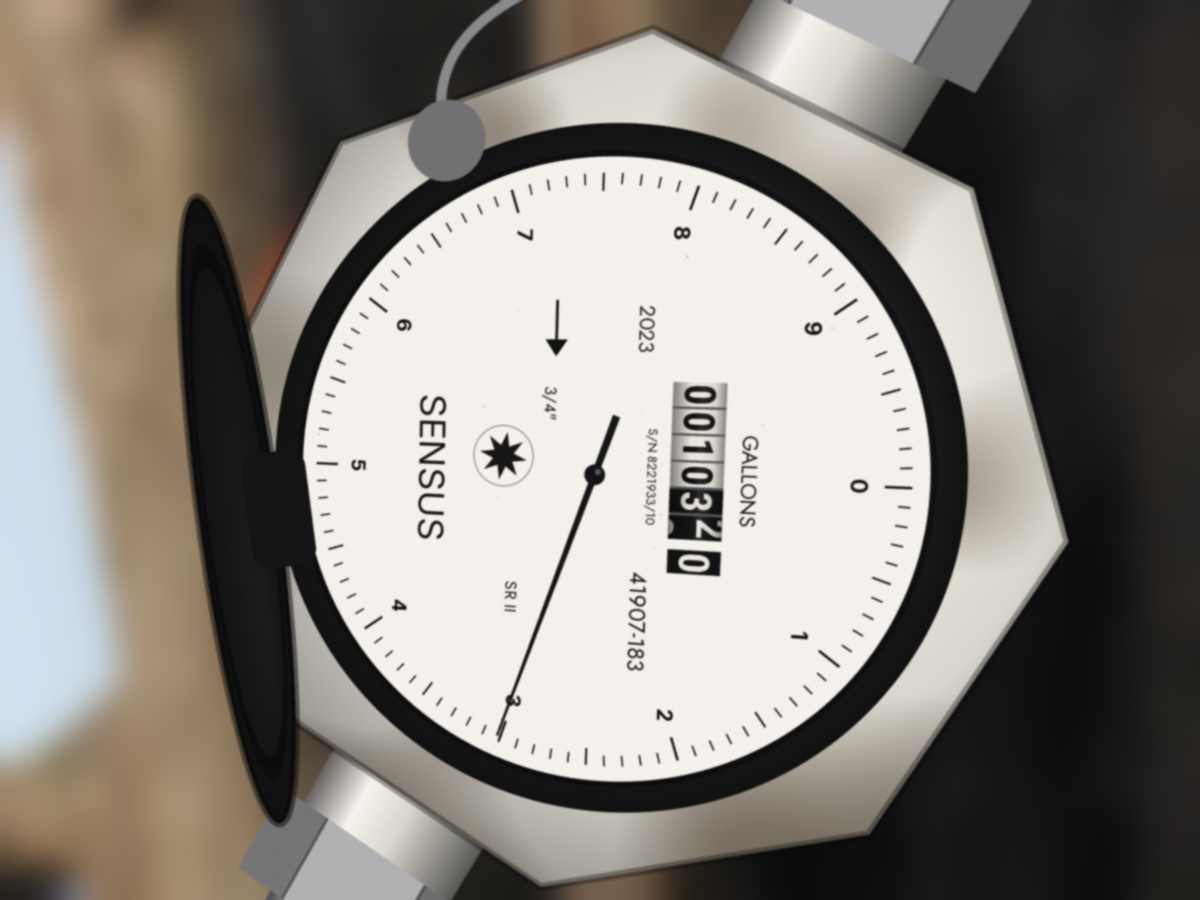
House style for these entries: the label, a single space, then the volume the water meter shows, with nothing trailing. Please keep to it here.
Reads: 10323.0 gal
